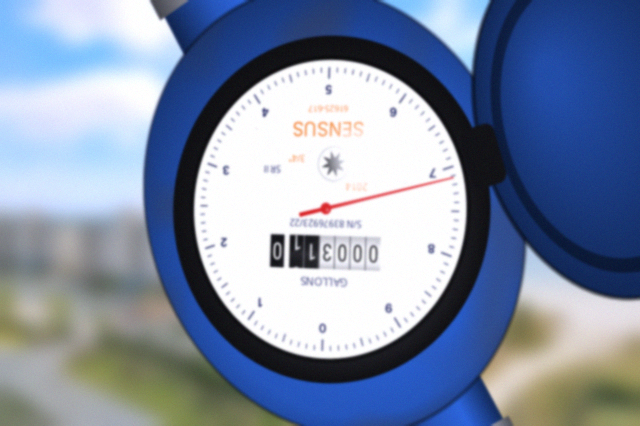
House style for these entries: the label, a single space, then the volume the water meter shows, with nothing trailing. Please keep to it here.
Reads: 3107.1 gal
